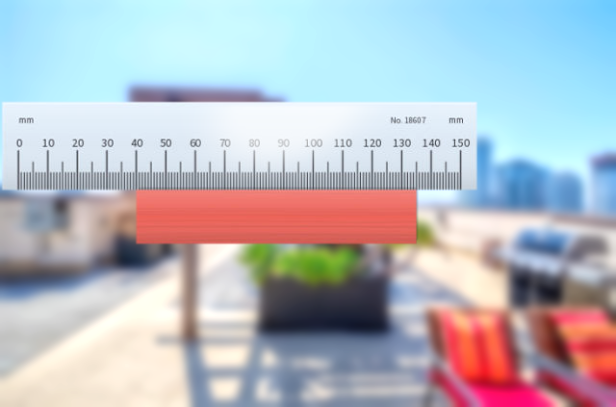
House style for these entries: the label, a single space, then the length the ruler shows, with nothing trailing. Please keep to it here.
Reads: 95 mm
